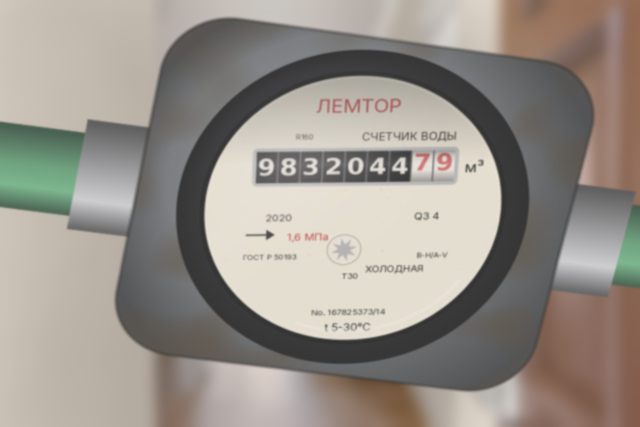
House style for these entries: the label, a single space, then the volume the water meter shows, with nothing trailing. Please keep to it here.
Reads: 9832044.79 m³
